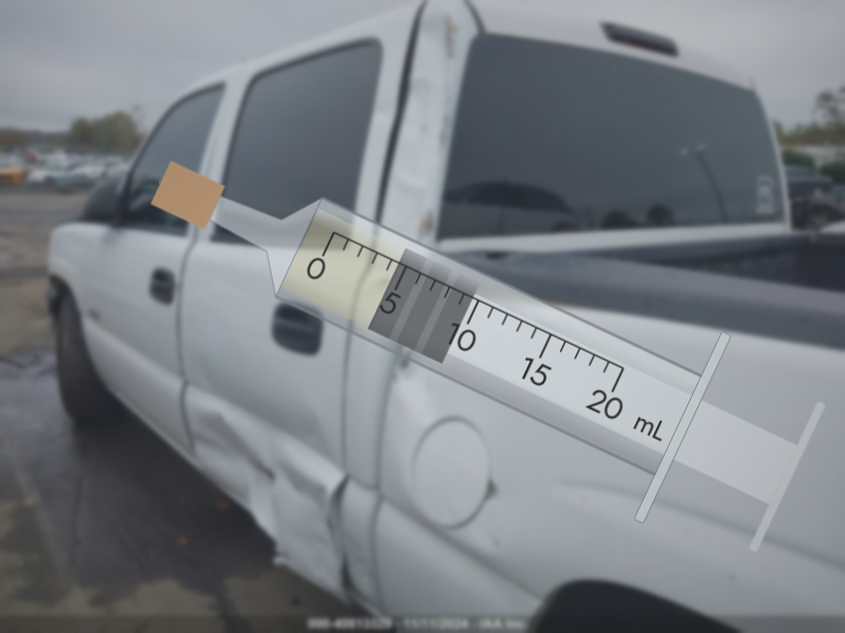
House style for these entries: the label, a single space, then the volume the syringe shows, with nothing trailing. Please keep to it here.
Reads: 4.5 mL
